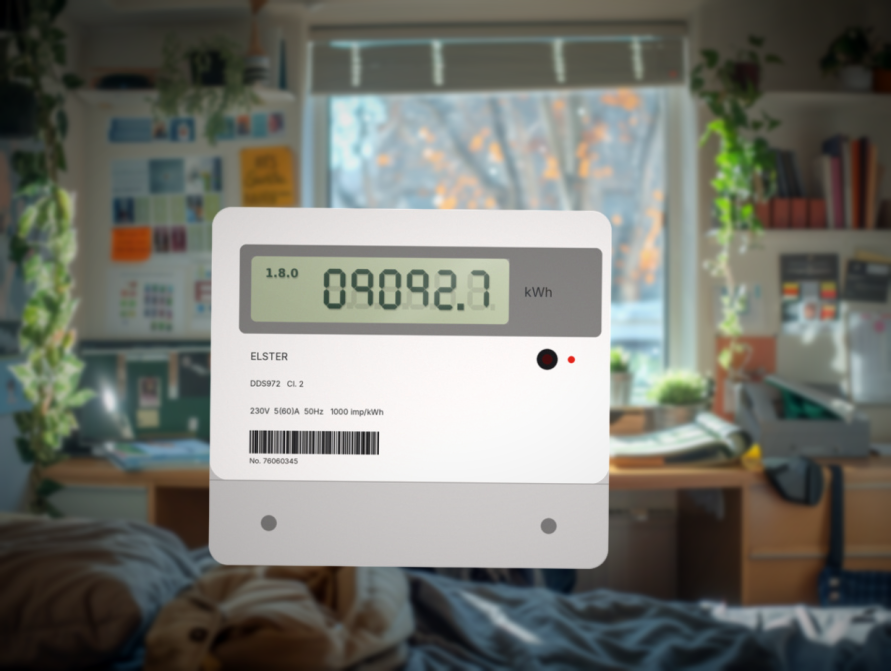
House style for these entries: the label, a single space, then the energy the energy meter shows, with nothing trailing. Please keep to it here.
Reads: 9092.7 kWh
